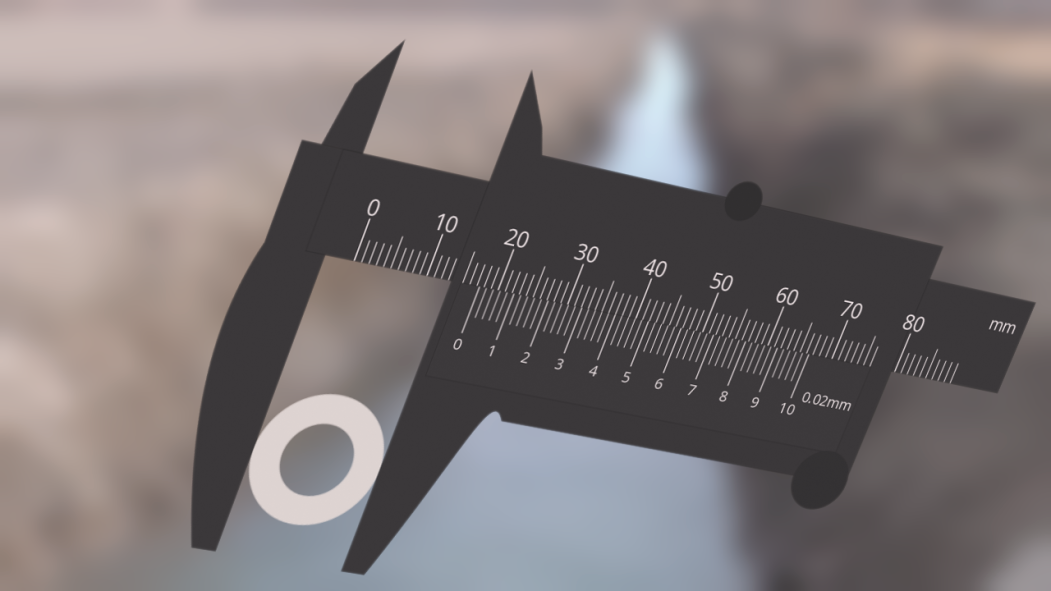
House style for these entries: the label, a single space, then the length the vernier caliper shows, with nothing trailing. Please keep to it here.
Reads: 17.4 mm
